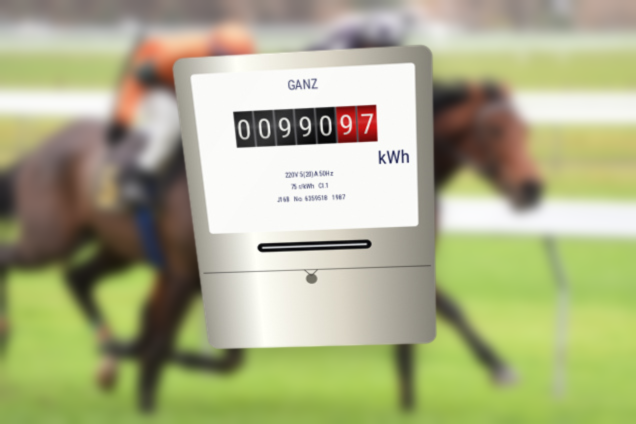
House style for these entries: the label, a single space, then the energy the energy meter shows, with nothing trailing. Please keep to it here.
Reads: 990.97 kWh
